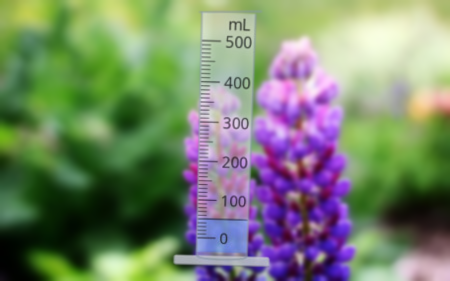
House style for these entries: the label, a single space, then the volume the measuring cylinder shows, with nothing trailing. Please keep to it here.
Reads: 50 mL
